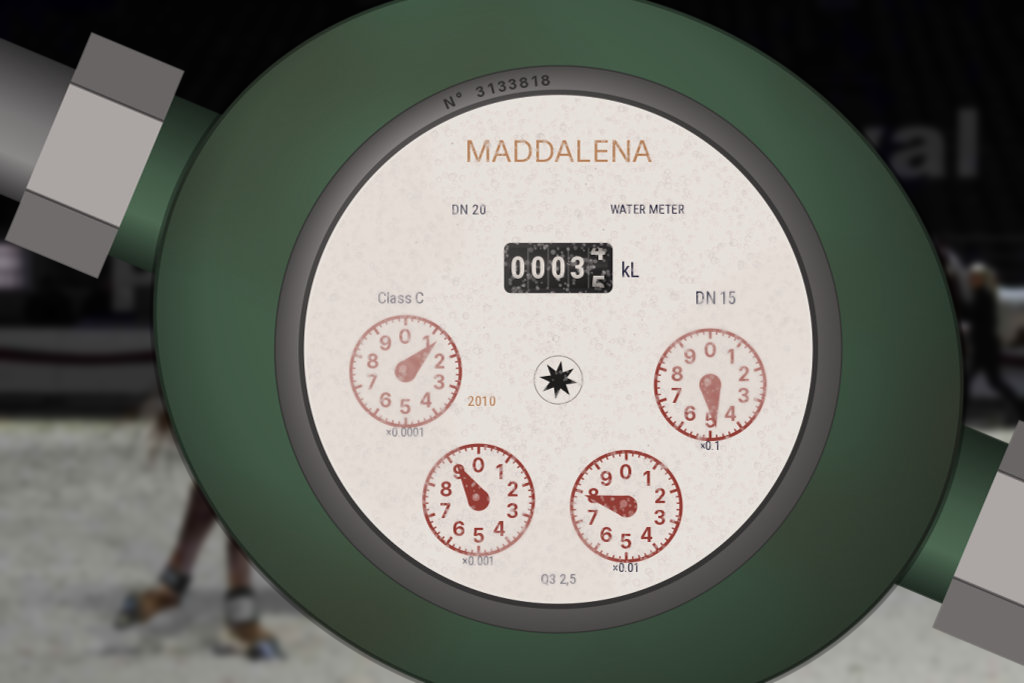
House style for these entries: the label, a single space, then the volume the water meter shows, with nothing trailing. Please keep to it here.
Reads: 34.4791 kL
